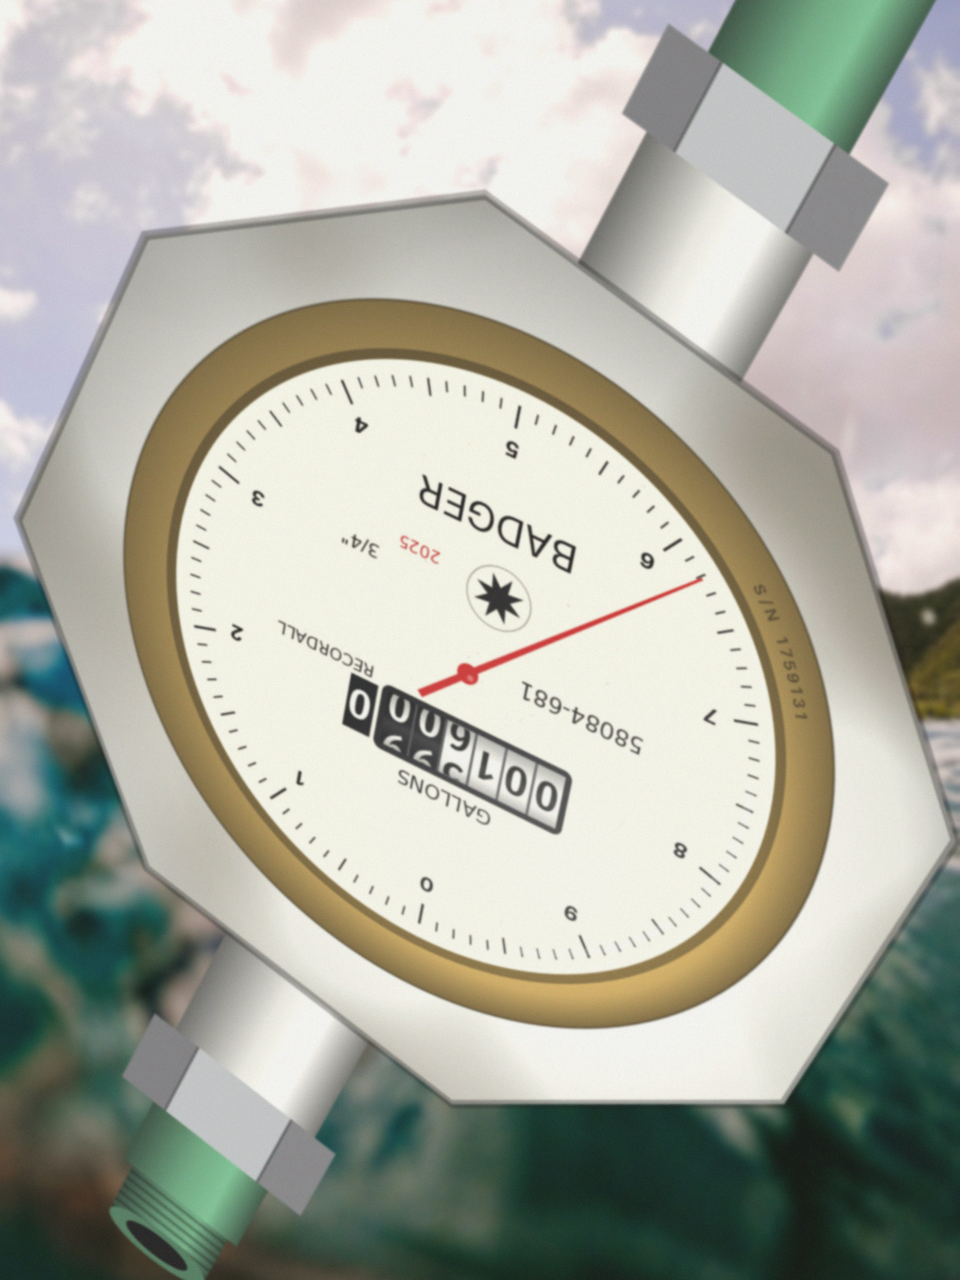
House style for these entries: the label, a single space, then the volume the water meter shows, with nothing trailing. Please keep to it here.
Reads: 15996.2 gal
